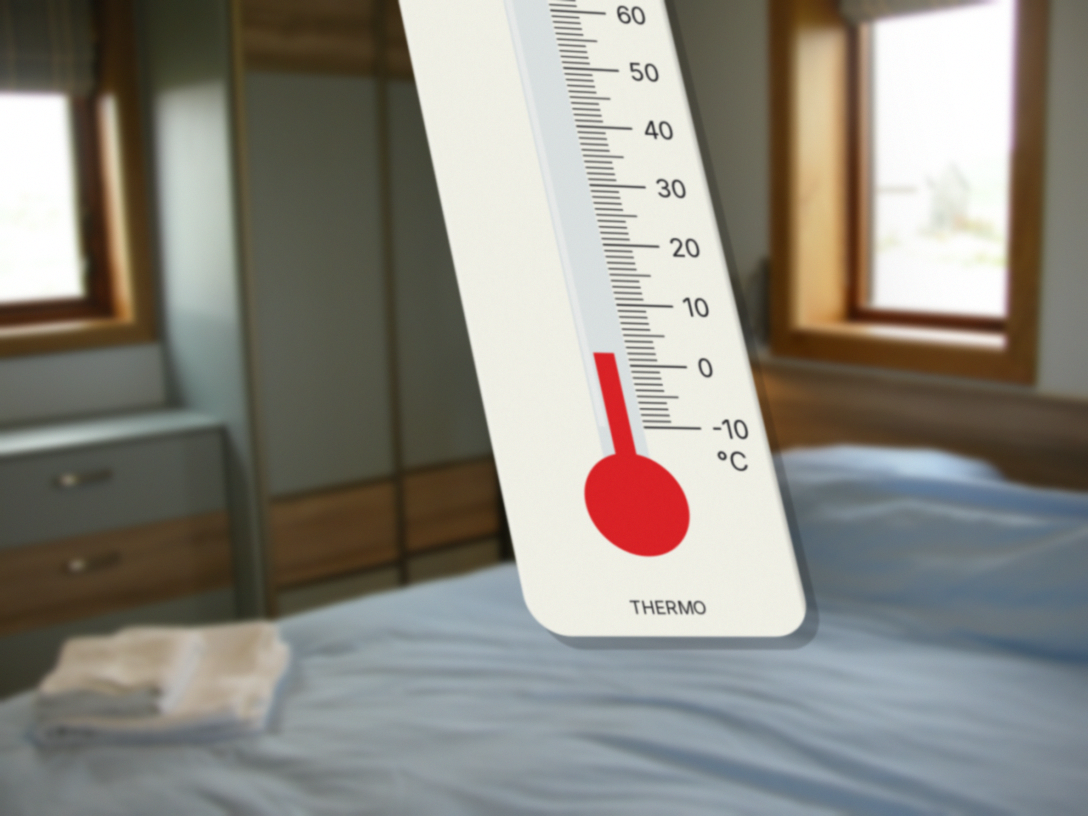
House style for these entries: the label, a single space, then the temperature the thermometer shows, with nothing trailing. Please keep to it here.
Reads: 2 °C
